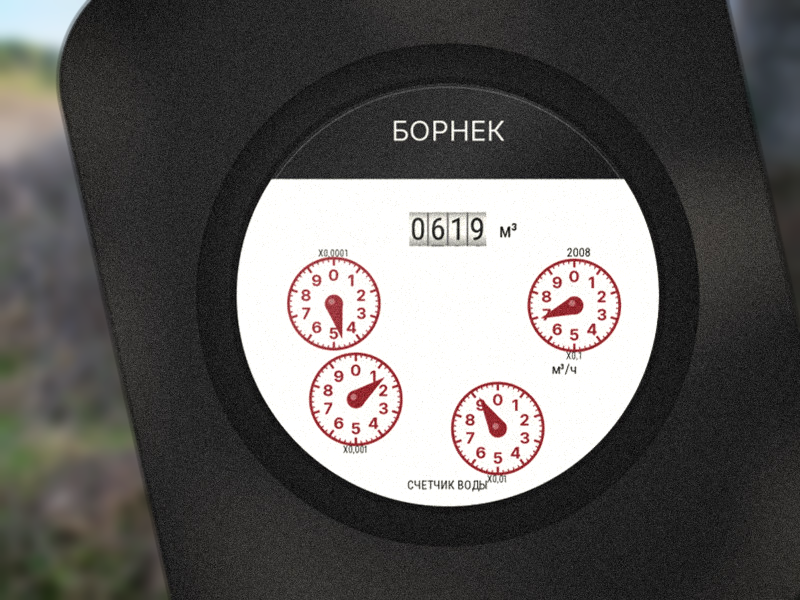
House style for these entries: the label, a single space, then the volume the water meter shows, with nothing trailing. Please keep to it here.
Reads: 619.6914 m³
